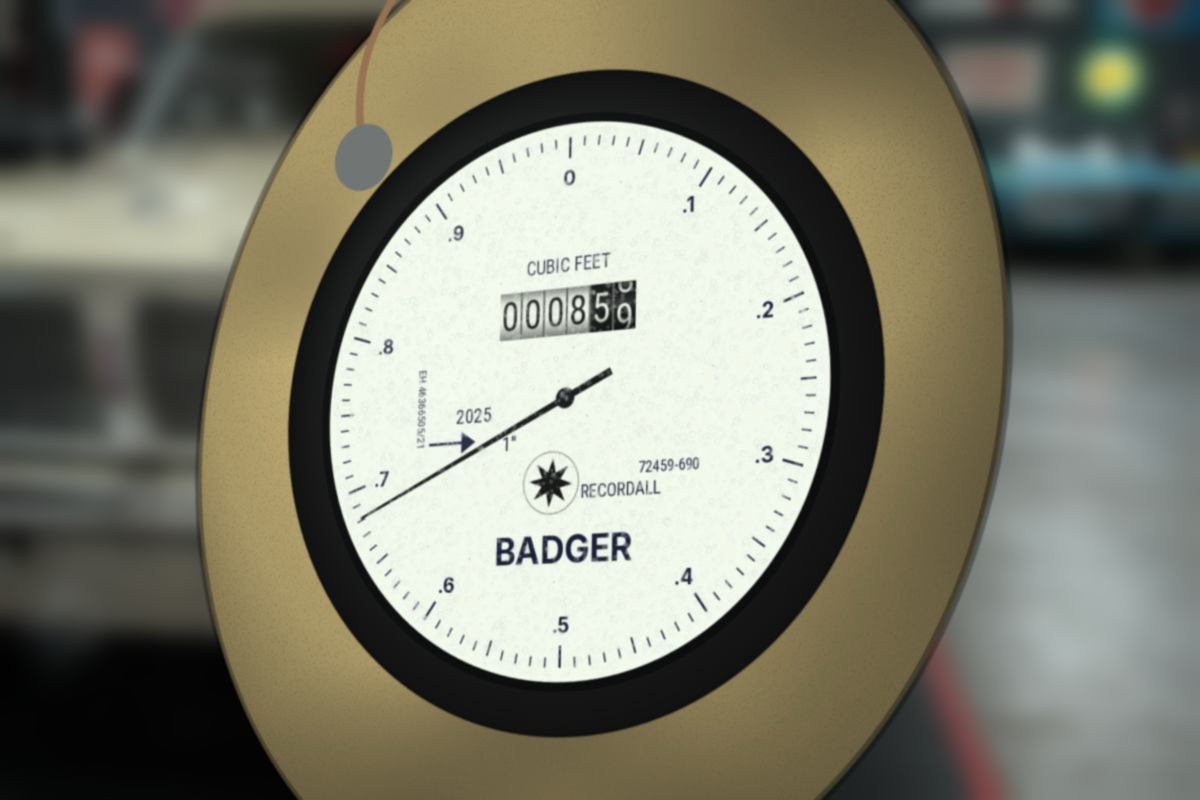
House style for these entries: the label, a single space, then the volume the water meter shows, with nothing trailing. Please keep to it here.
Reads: 858.68 ft³
